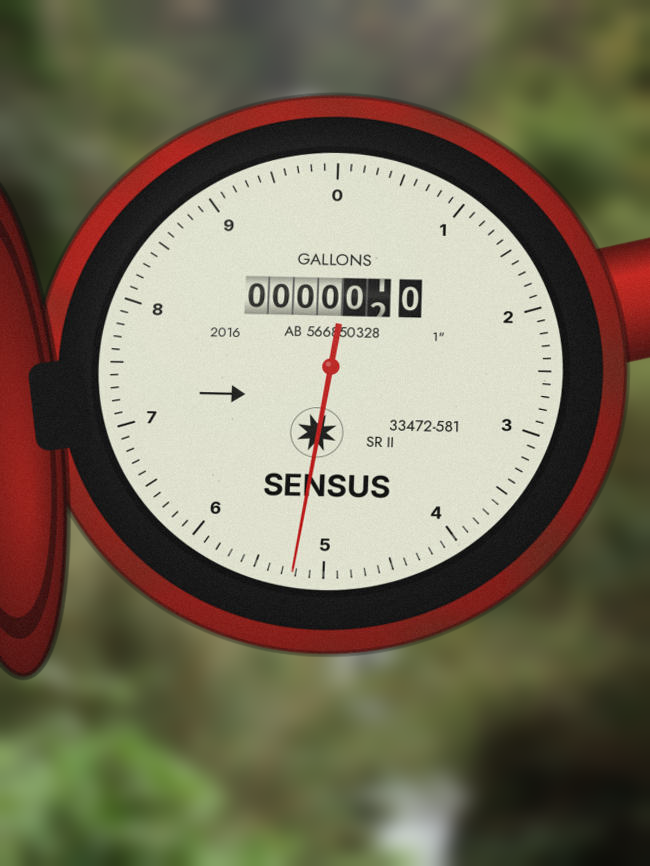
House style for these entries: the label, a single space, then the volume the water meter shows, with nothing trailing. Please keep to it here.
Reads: 15.2 gal
